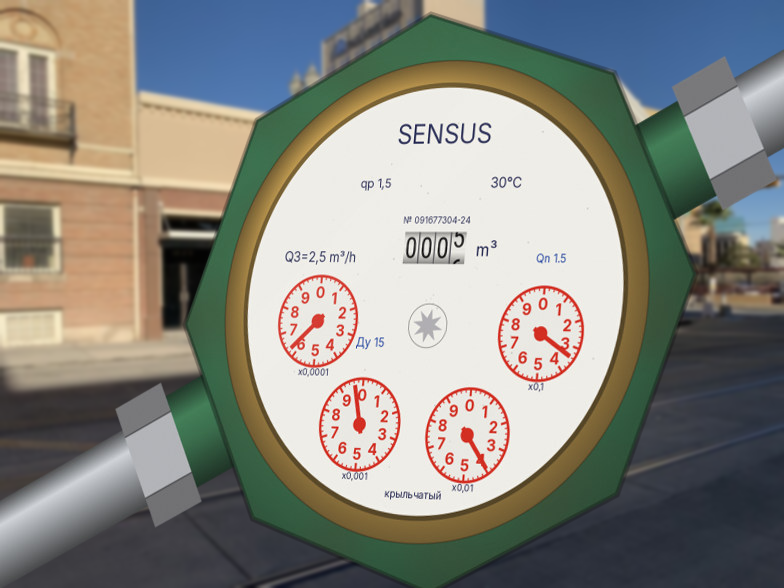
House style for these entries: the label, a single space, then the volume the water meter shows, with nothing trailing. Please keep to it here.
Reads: 5.3396 m³
